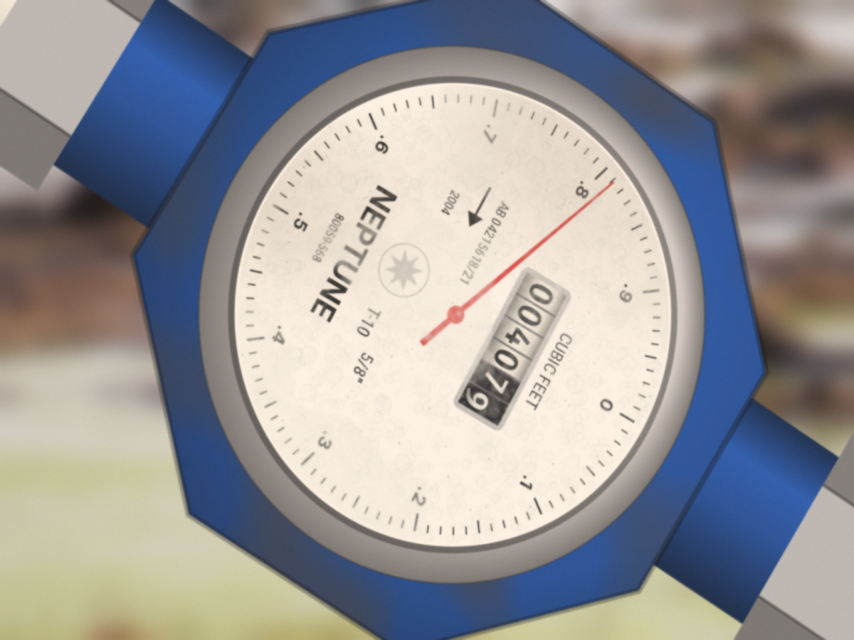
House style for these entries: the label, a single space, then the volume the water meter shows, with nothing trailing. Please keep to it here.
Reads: 4078.81 ft³
